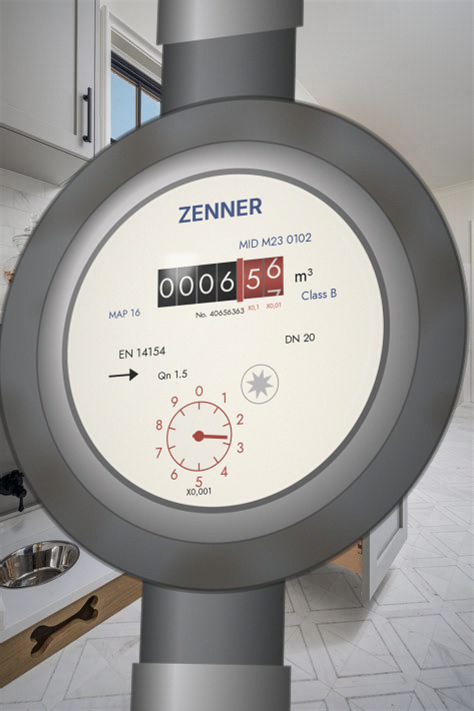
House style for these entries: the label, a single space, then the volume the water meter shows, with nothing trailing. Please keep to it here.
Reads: 6.562 m³
